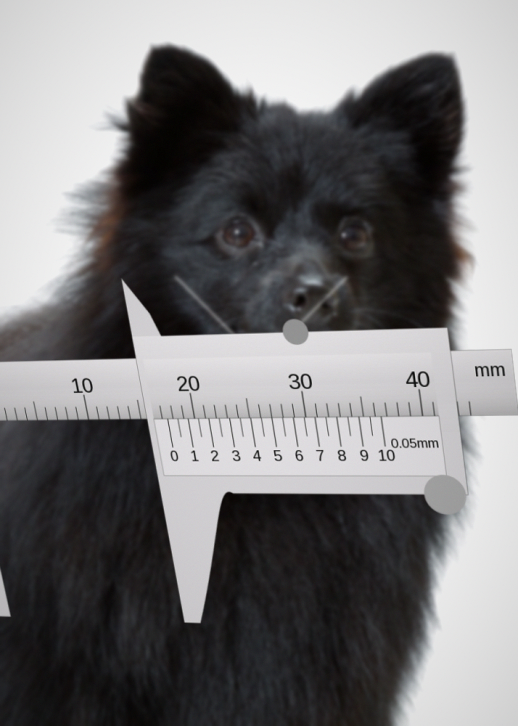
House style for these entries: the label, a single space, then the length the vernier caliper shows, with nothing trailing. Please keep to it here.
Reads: 17.5 mm
